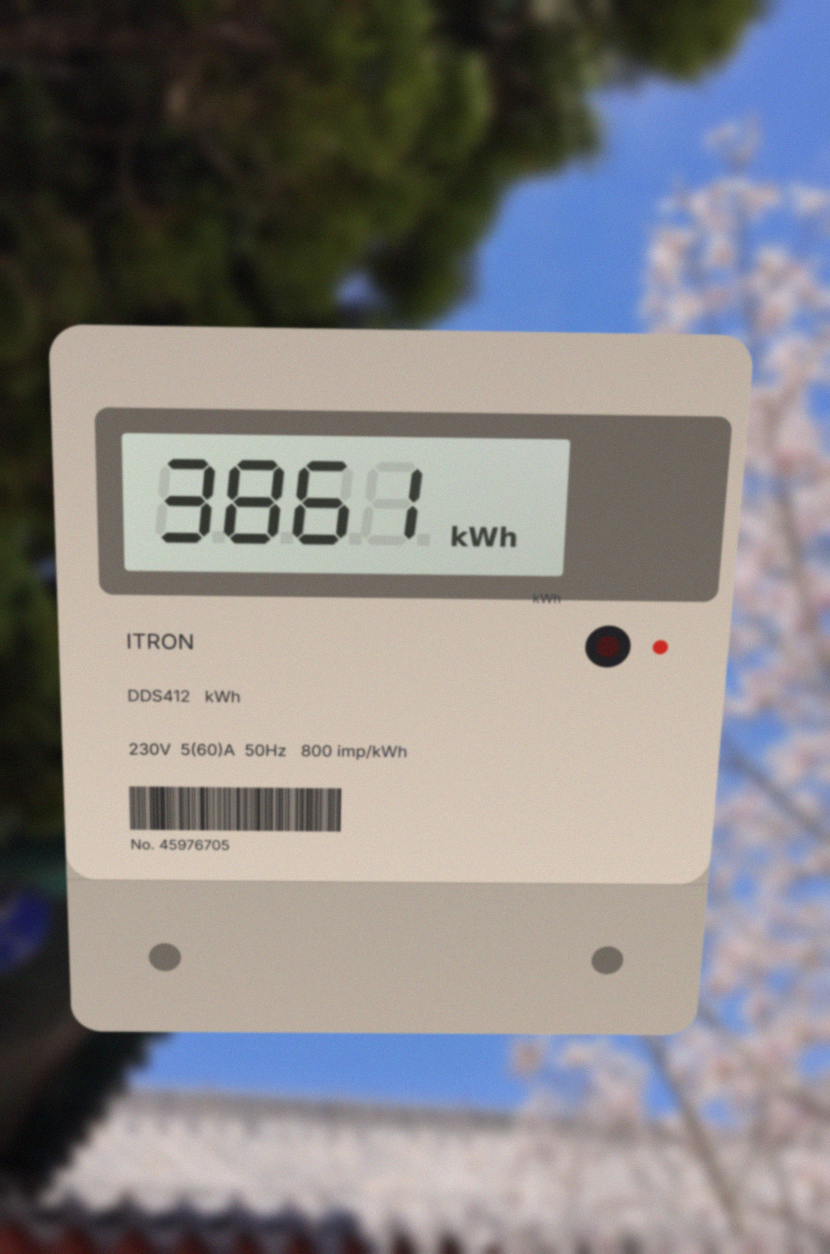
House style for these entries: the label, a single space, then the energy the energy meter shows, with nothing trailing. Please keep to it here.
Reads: 3861 kWh
